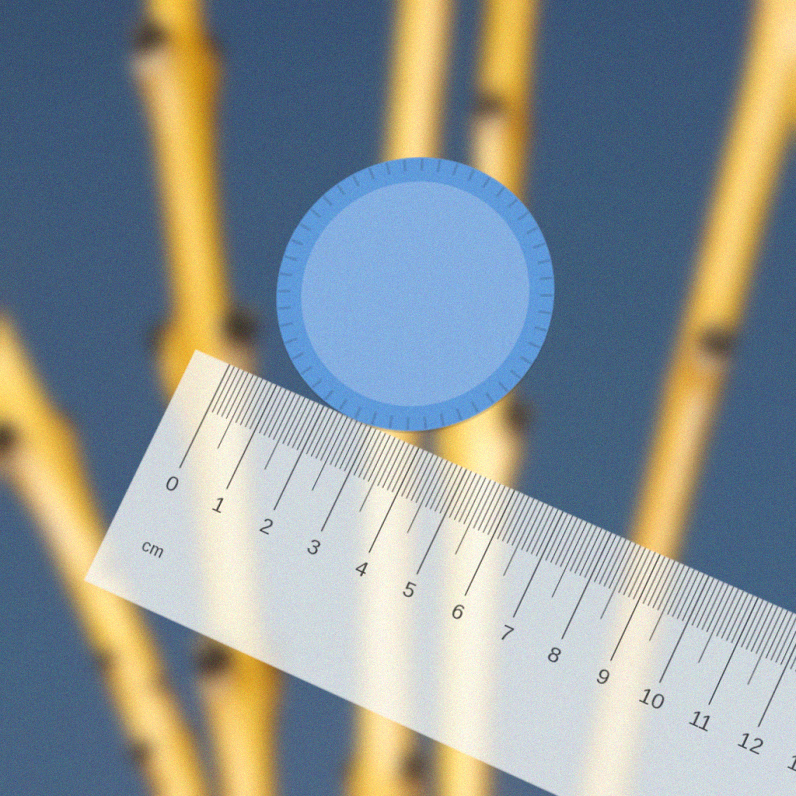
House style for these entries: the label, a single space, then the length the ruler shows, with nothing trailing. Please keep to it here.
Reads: 5.3 cm
